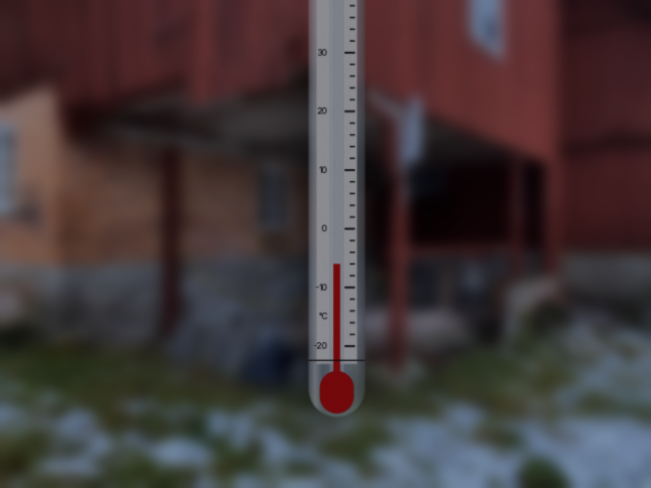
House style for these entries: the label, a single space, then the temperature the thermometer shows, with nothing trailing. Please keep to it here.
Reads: -6 °C
